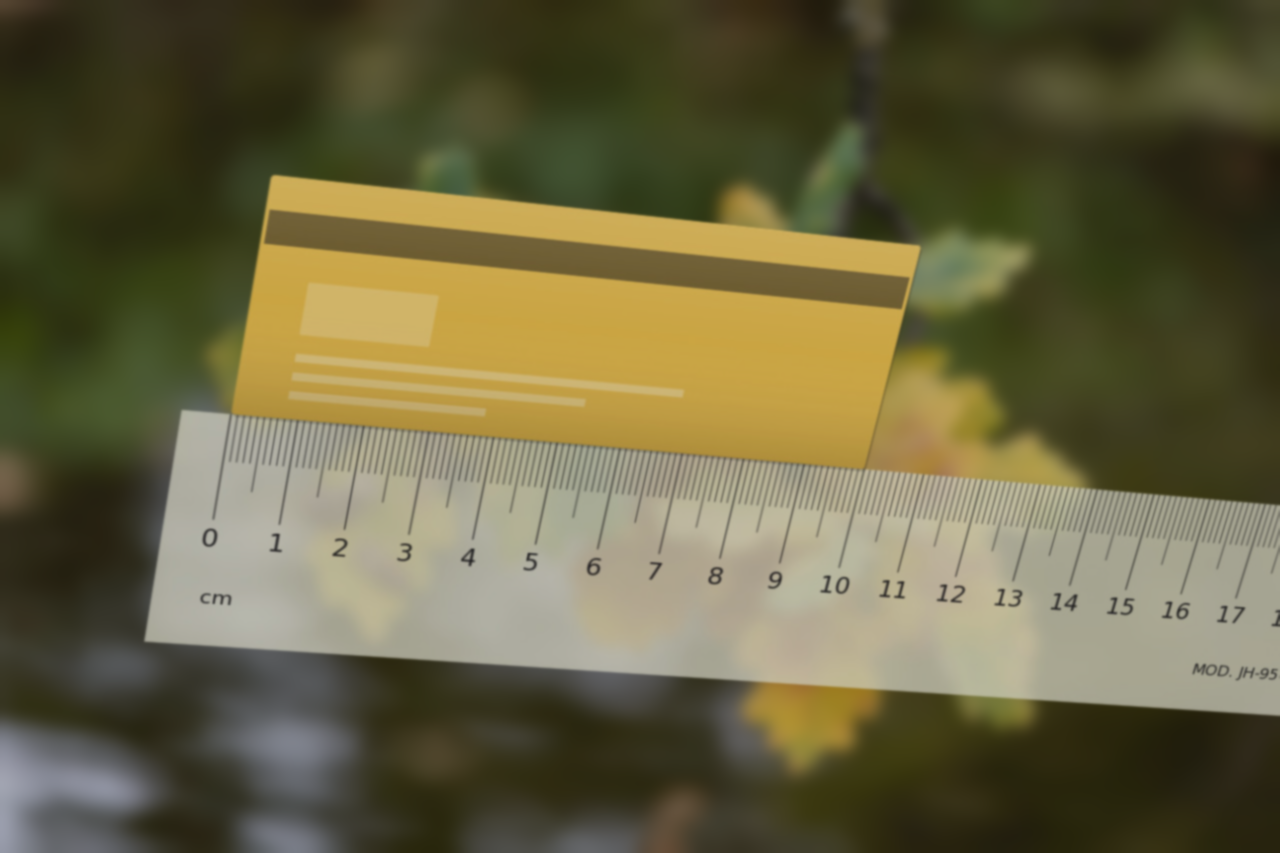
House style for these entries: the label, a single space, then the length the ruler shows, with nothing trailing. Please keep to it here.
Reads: 10 cm
